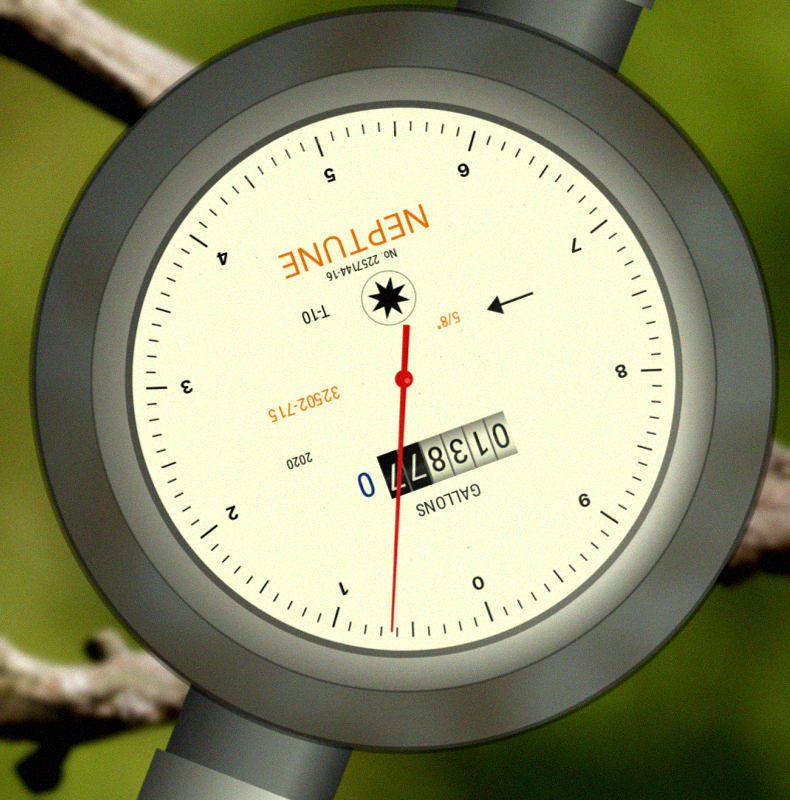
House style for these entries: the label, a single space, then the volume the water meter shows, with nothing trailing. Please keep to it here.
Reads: 138770.6 gal
